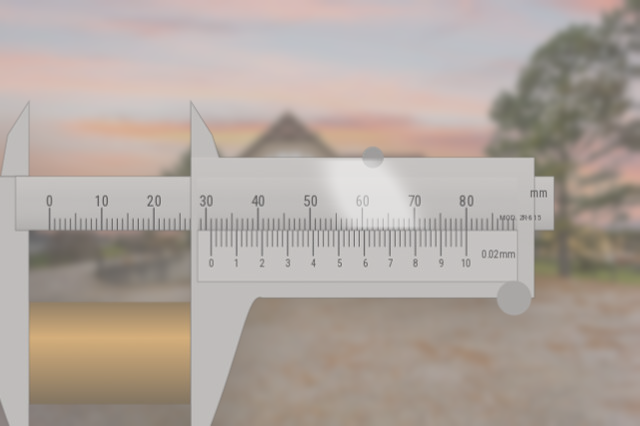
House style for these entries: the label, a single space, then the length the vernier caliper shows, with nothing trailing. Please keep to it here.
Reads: 31.0 mm
